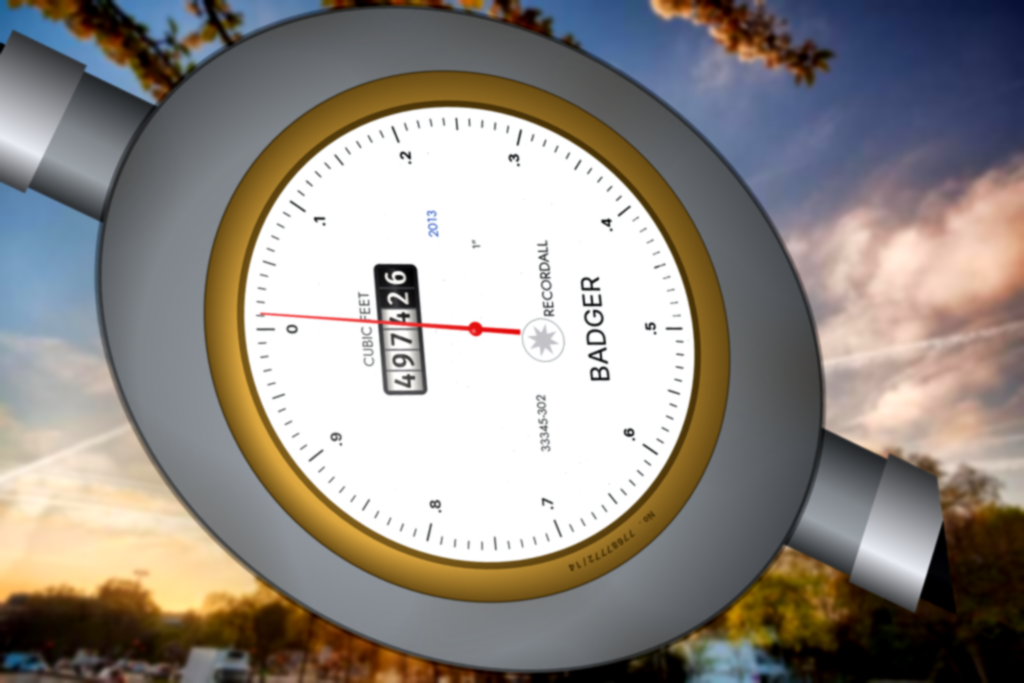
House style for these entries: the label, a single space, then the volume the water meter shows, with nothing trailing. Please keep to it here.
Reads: 497426.01 ft³
